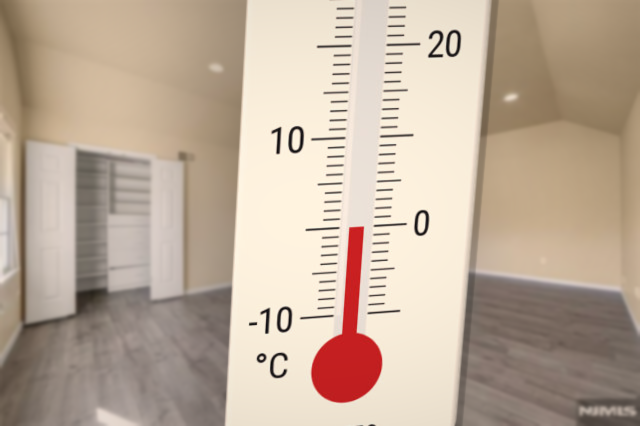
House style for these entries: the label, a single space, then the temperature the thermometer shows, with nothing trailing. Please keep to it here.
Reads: 0 °C
